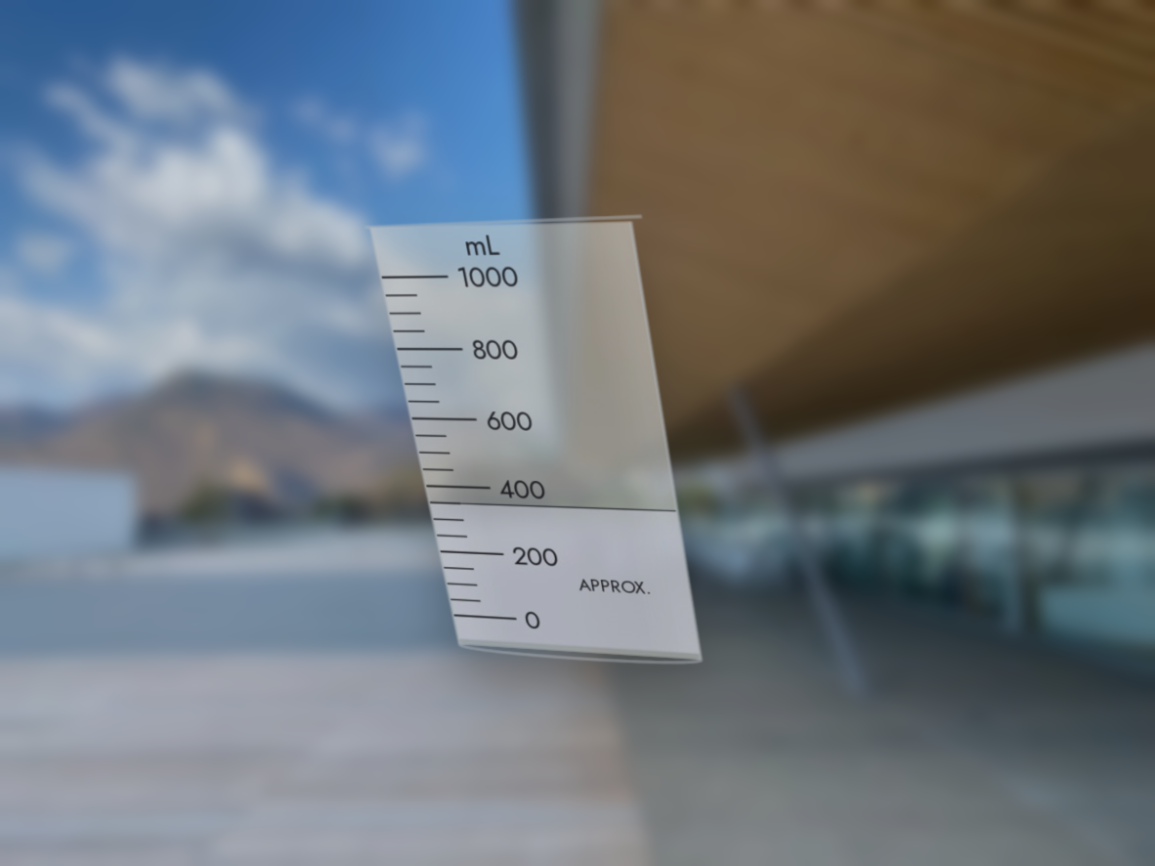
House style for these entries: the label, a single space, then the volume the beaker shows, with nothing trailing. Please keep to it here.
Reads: 350 mL
